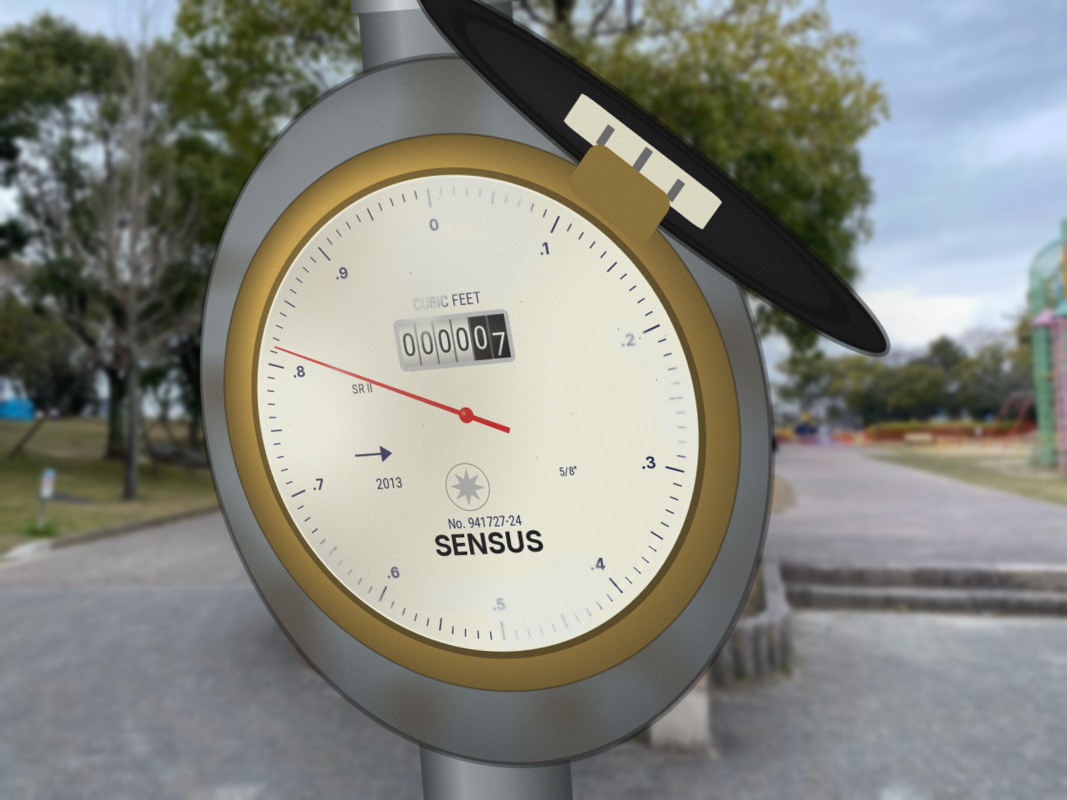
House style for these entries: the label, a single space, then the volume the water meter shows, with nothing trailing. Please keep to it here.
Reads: 6.81 ft³
